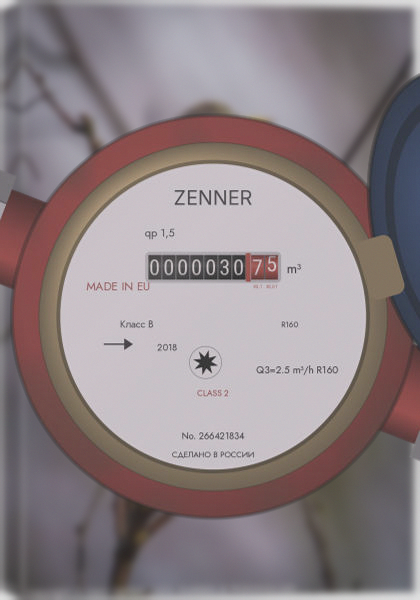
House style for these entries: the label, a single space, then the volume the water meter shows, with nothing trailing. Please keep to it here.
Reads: 30.75 m³
